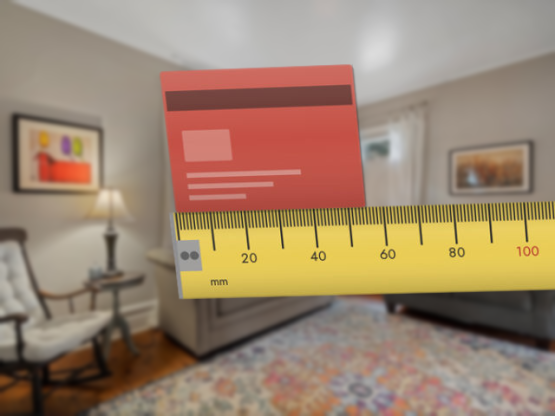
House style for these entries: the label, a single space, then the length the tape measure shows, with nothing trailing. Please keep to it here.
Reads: 55 mm
